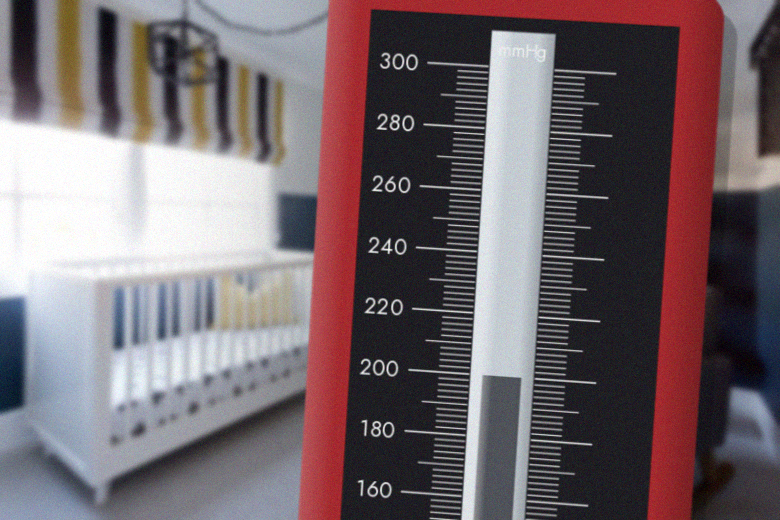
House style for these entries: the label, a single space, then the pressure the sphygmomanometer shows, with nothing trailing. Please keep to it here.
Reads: 200 mmHg
